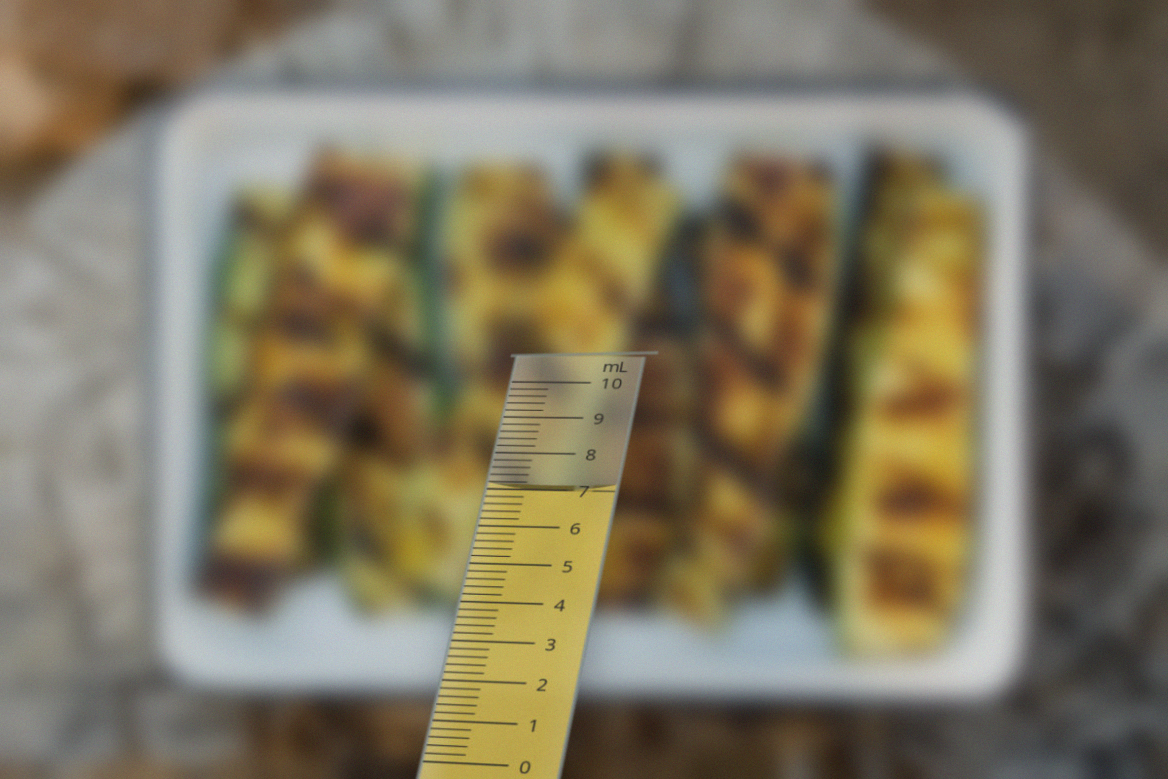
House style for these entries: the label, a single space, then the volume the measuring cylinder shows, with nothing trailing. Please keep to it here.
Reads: 7 mL
